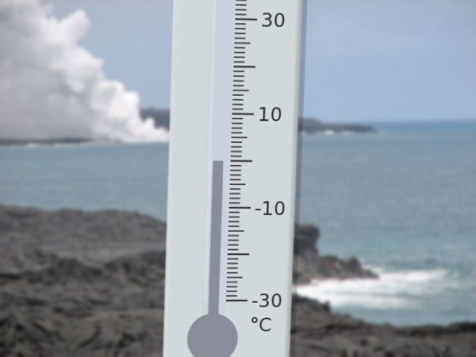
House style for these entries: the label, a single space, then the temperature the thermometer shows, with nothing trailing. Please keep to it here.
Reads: 0 °C
